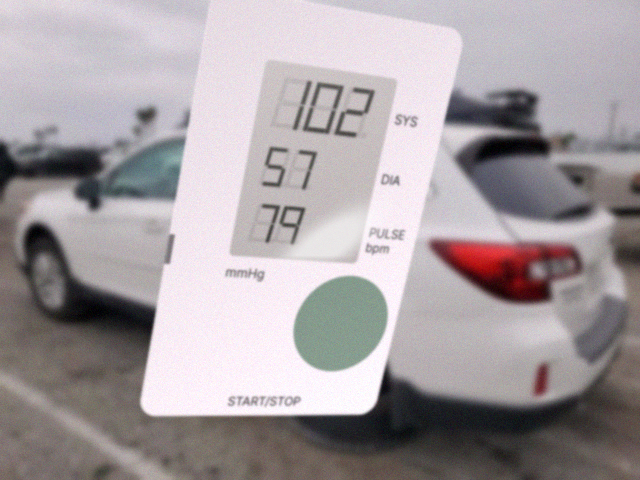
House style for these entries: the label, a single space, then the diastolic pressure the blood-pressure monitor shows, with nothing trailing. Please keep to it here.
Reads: 57 mmHg
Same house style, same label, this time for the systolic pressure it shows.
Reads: 102 mmHg
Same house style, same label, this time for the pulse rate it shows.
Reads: 79 bpm
